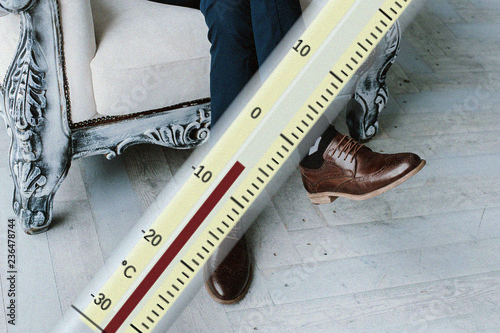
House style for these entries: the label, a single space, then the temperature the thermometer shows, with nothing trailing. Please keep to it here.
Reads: -6 °C
